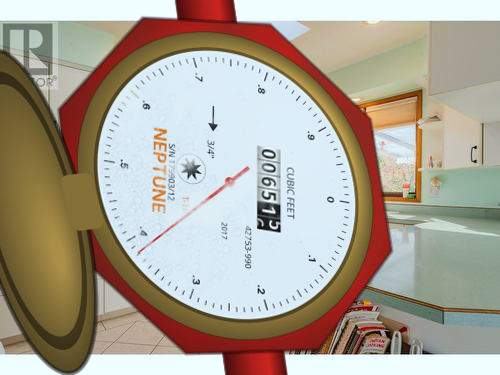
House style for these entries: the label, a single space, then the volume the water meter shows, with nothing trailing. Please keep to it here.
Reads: 6515.38 ft³
